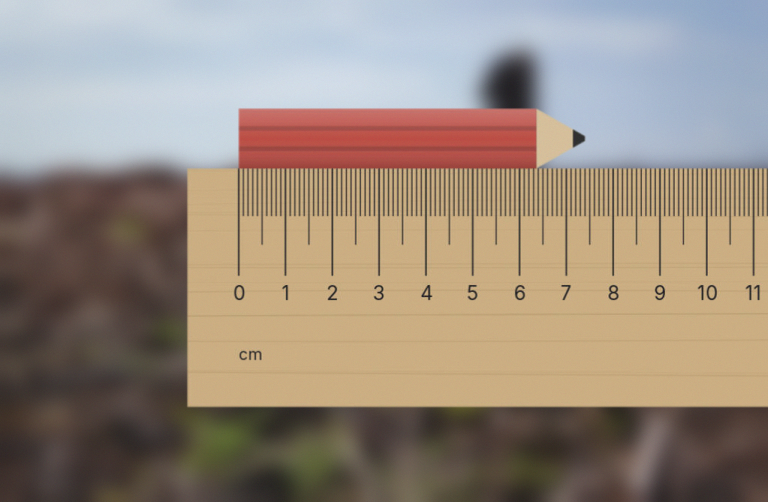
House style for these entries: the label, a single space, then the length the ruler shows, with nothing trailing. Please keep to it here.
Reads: 7.4 cm
